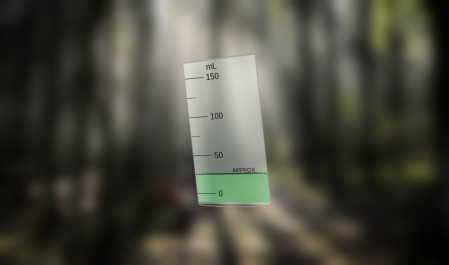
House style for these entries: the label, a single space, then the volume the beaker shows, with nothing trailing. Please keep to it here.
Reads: 25 mL
